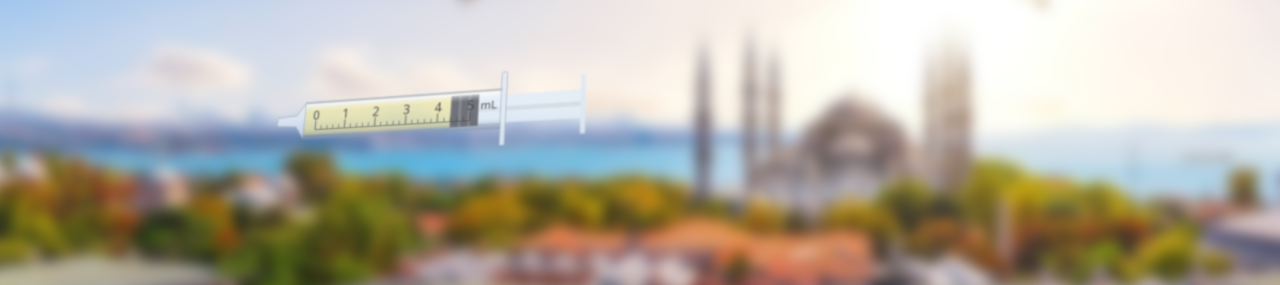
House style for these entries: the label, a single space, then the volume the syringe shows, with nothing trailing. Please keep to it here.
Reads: 4.4 mL
